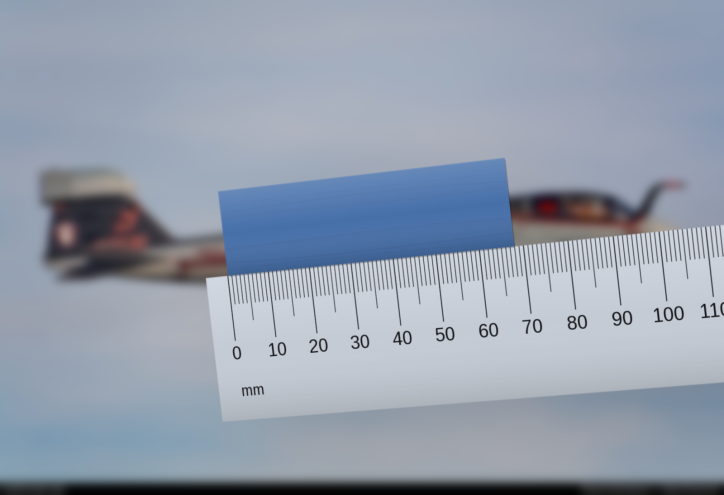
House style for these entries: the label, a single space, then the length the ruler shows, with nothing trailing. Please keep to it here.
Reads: 68 mm
